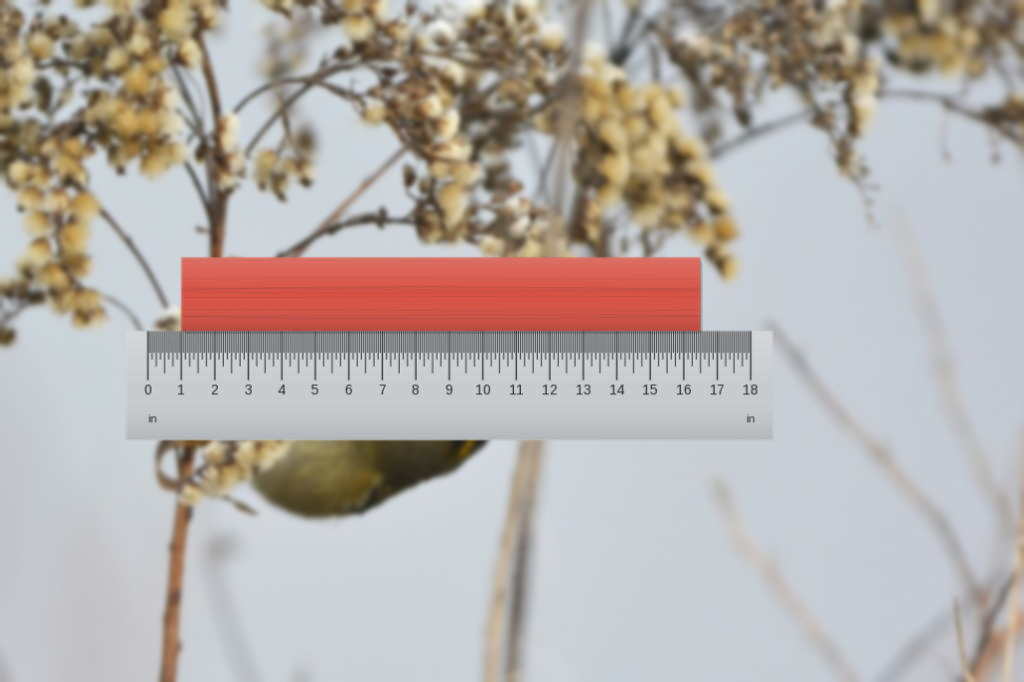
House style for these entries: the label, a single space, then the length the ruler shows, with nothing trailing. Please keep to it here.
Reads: 15.5 in
